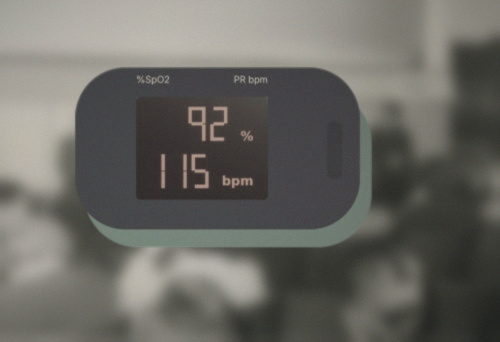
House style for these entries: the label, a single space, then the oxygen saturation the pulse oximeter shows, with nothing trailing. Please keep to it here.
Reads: 92 %
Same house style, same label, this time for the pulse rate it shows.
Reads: 115 bpm
